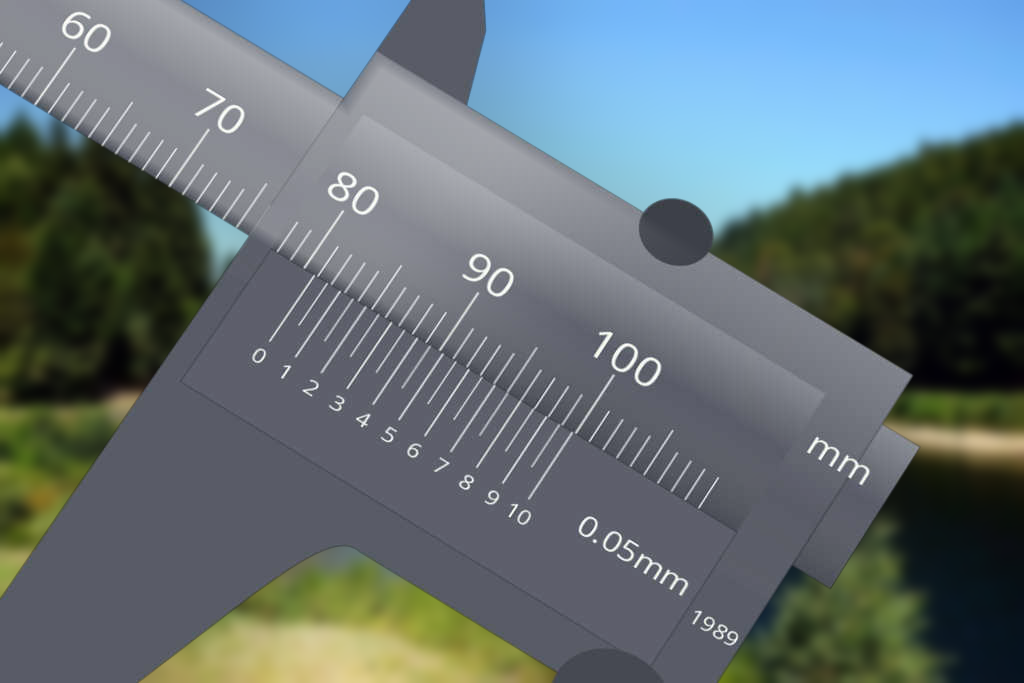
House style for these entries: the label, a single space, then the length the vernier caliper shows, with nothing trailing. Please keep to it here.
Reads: 80.8 mm
